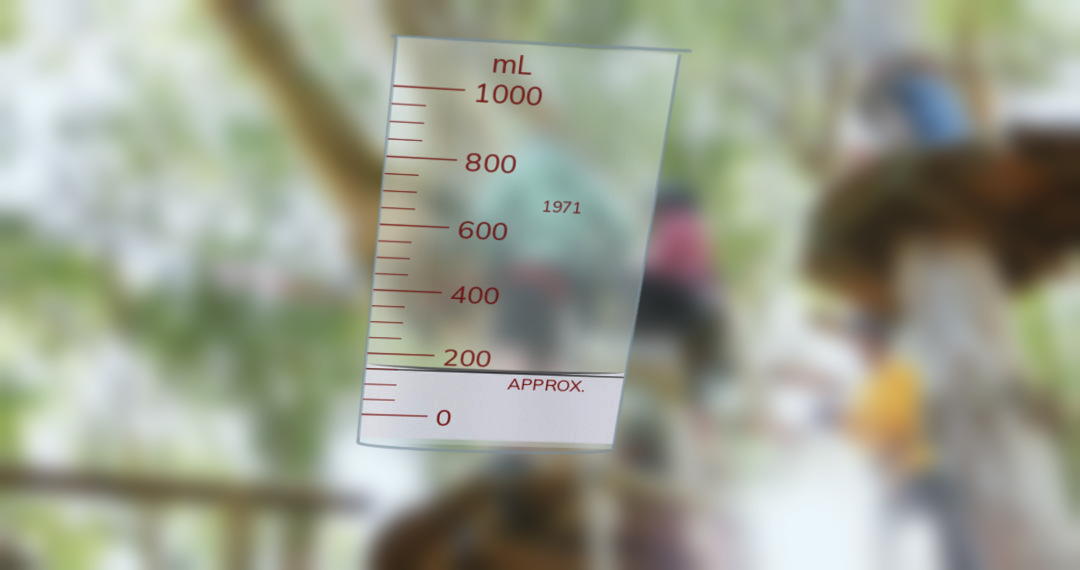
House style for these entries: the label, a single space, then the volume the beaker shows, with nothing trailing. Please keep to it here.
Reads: 150 mL
